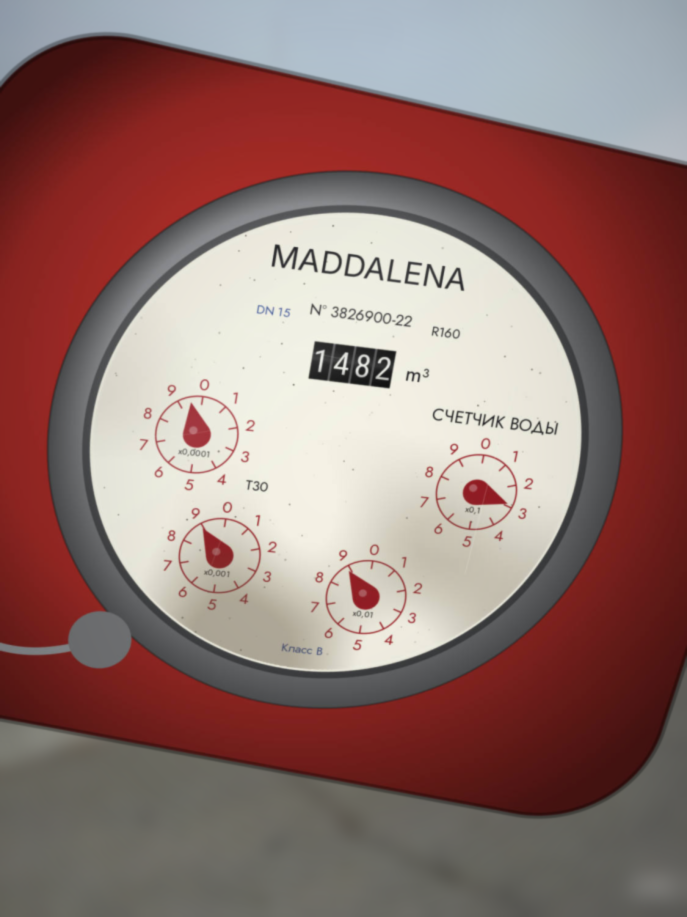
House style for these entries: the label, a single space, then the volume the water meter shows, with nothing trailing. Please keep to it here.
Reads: 1482.2889 m³
